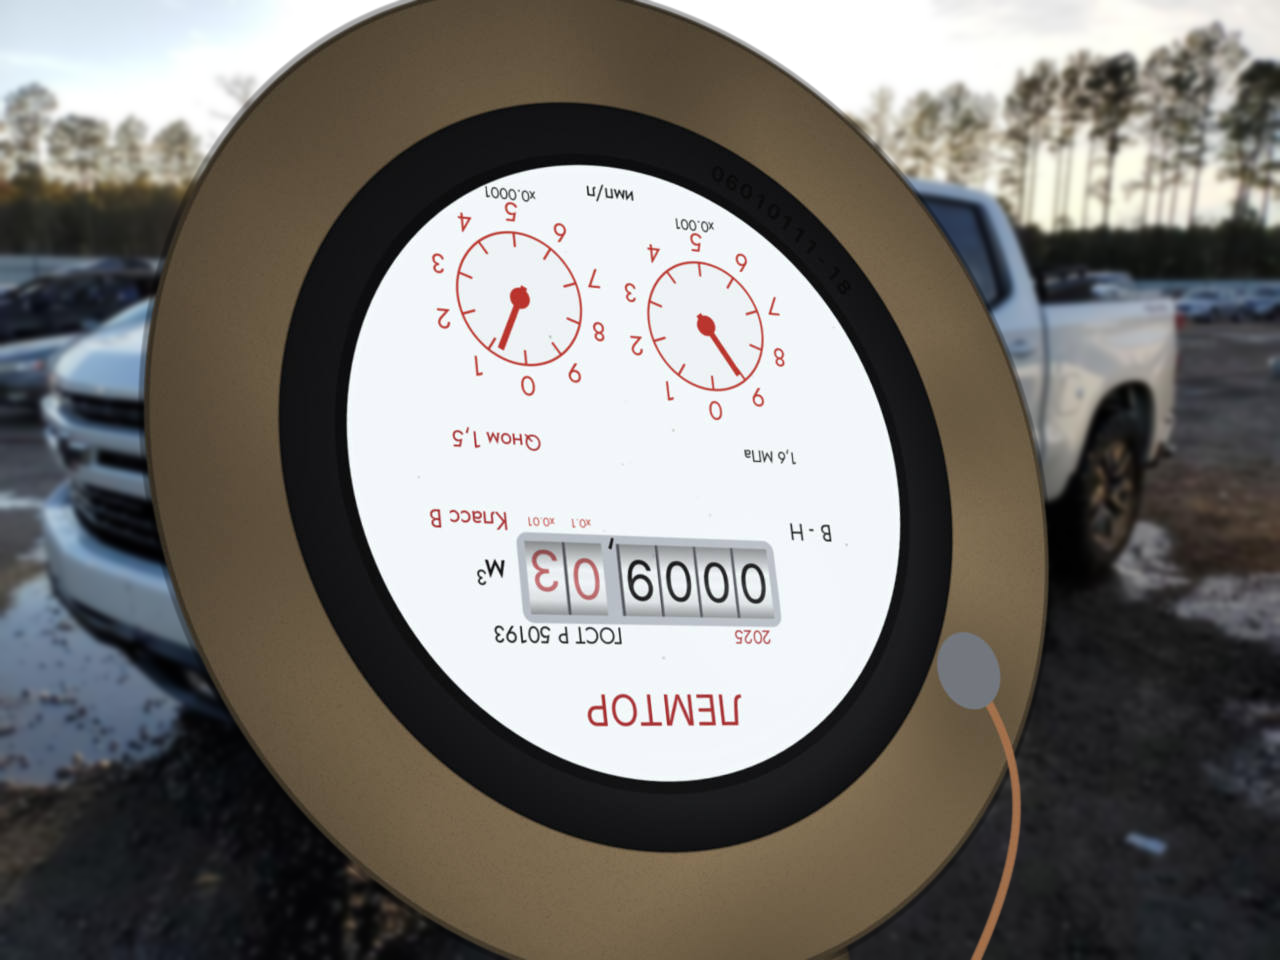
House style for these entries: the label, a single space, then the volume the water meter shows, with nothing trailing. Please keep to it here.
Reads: 9.0290 m³
